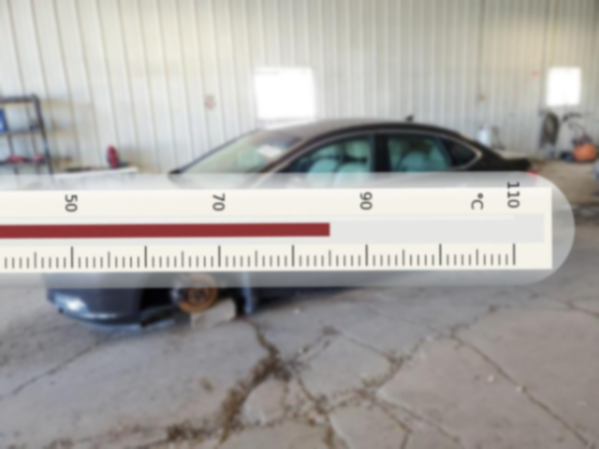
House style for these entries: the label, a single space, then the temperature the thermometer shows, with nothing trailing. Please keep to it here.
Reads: 85 °C
